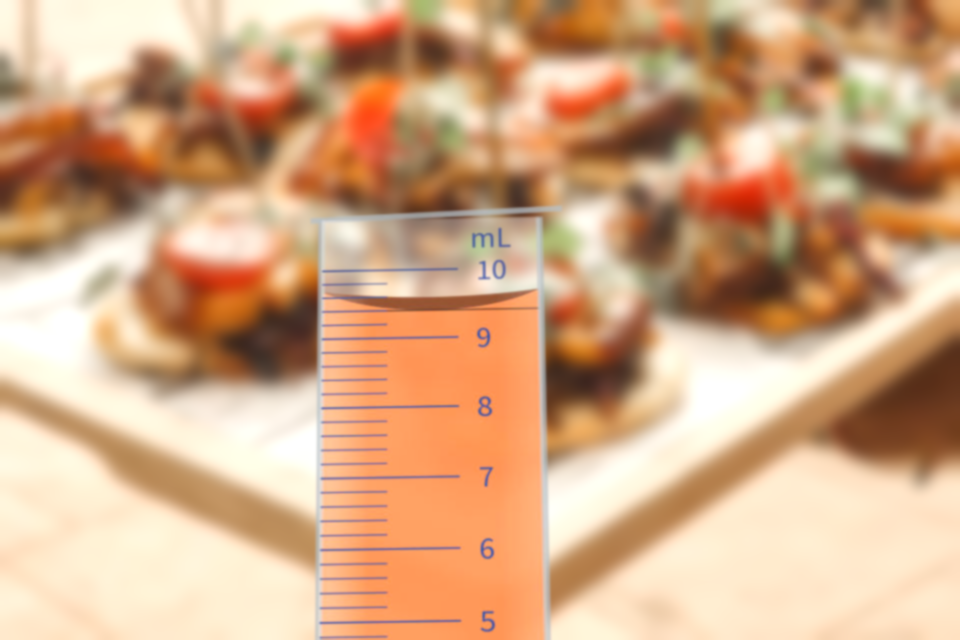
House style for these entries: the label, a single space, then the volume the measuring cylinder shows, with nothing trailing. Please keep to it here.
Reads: 9.4 mL
